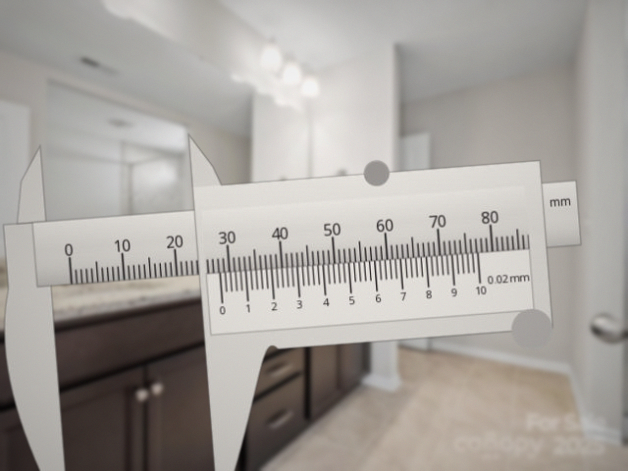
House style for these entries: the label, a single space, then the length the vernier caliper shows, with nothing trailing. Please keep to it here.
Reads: 28.2 mm
